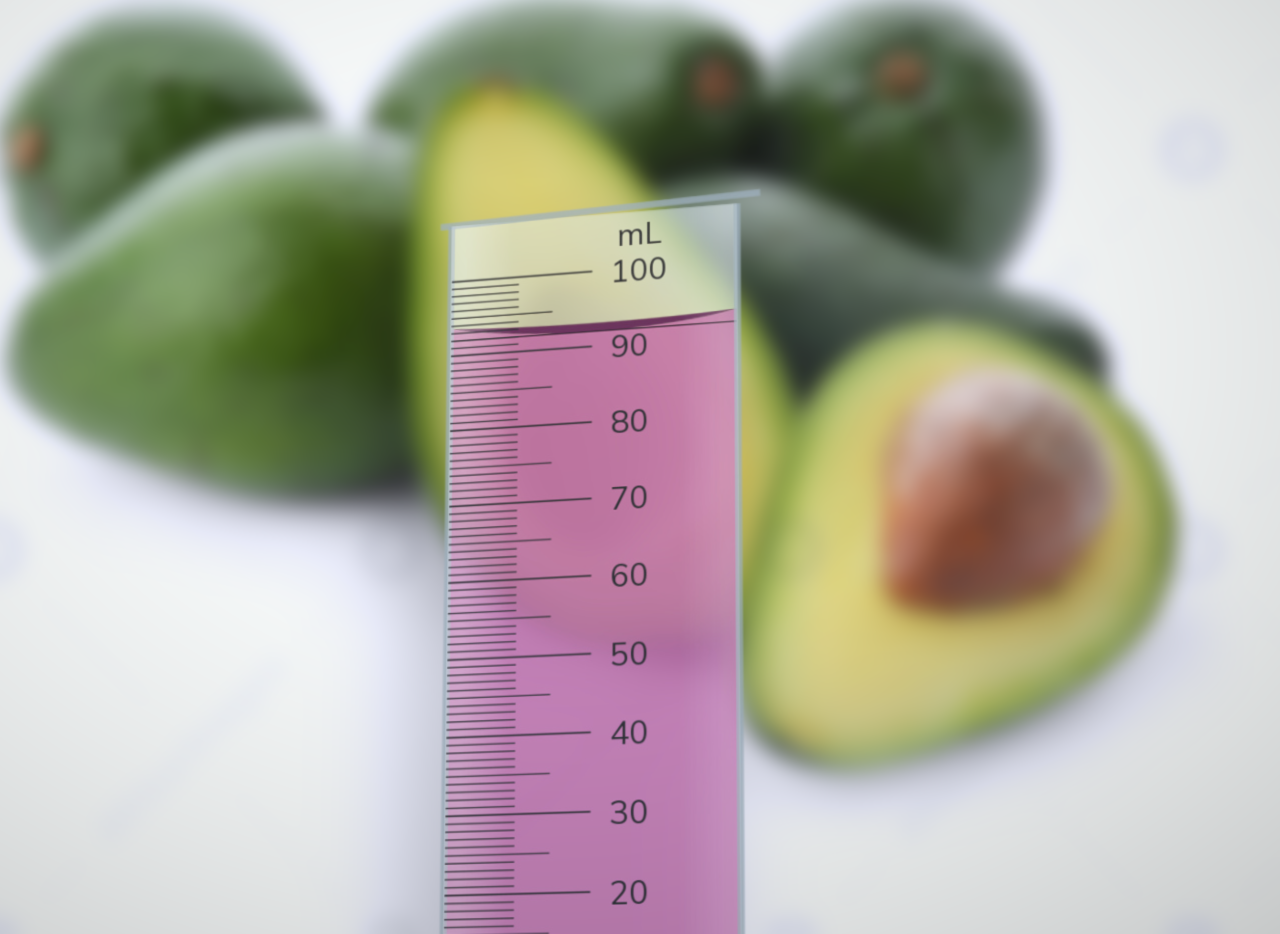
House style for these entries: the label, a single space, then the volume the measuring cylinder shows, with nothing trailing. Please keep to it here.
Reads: 92 mL
